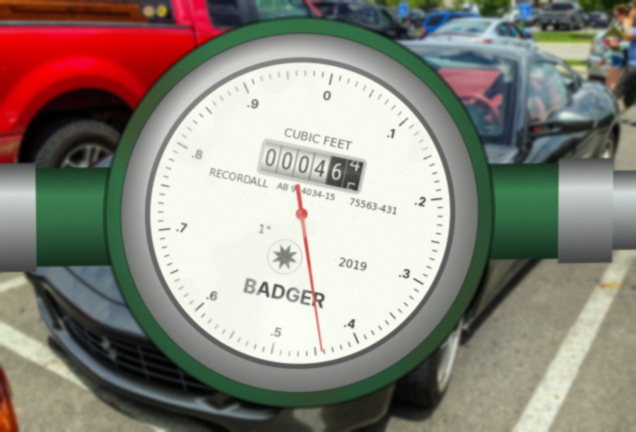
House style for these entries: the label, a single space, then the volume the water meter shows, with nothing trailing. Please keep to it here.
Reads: 464.44 ft³
